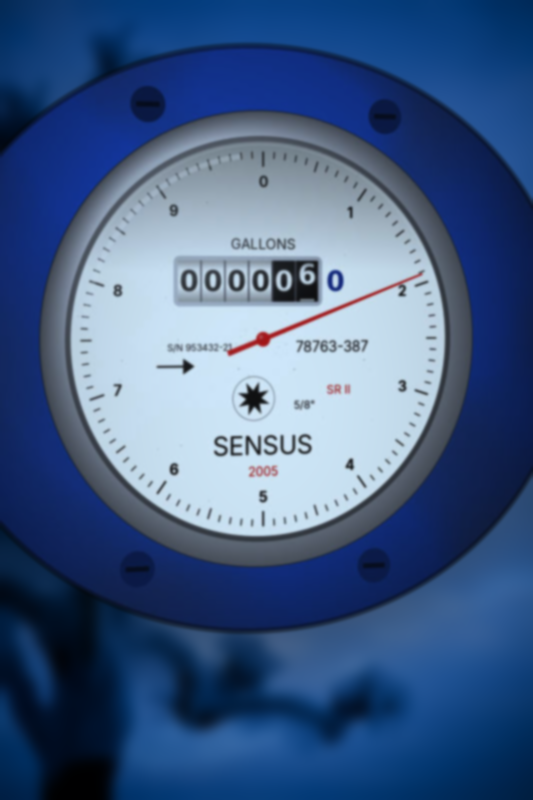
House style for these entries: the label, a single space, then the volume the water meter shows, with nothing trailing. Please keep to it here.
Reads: 61.9 gal
